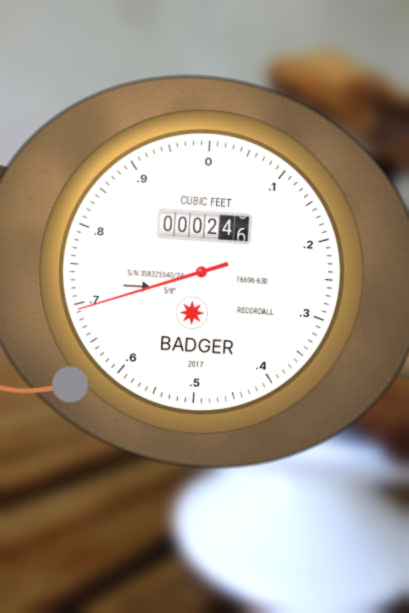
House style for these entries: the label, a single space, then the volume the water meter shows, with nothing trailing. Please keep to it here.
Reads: 245.69 ft³
